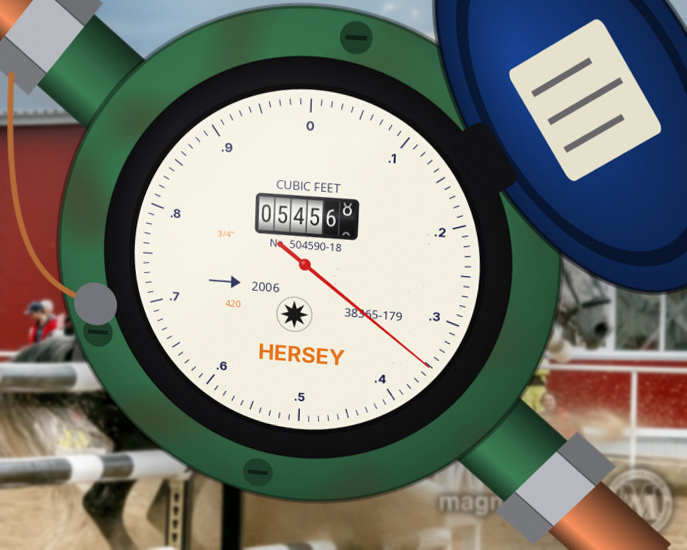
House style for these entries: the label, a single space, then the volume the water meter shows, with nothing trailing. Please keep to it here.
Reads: 54568.35 ft³
